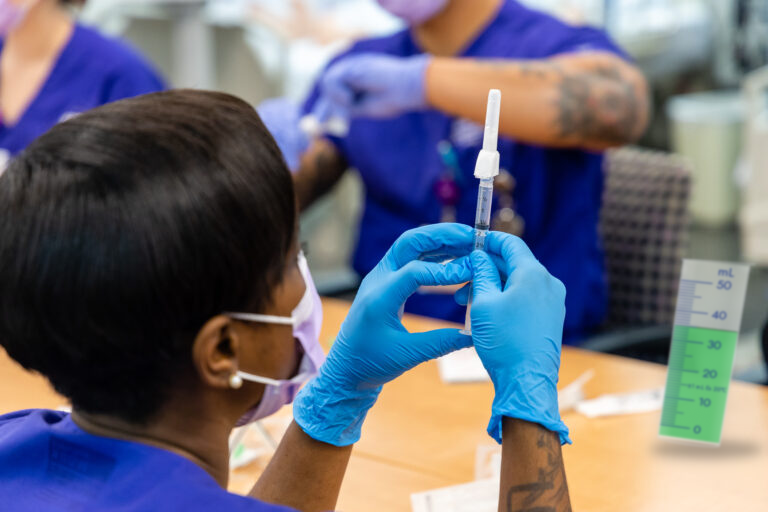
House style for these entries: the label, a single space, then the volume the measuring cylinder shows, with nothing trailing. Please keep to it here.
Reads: 35 mL
